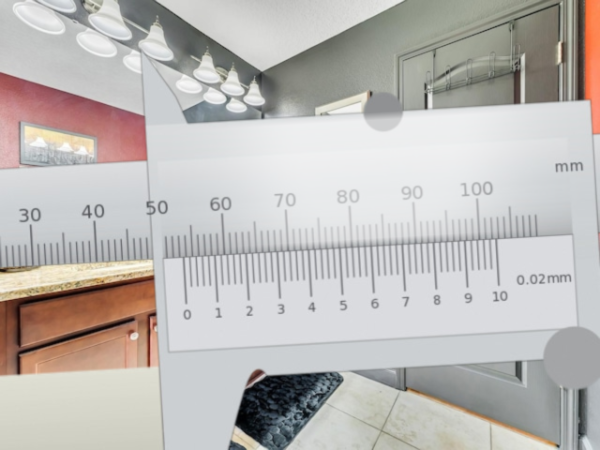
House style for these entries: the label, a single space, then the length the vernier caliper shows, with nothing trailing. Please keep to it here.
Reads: 53.6 mm
